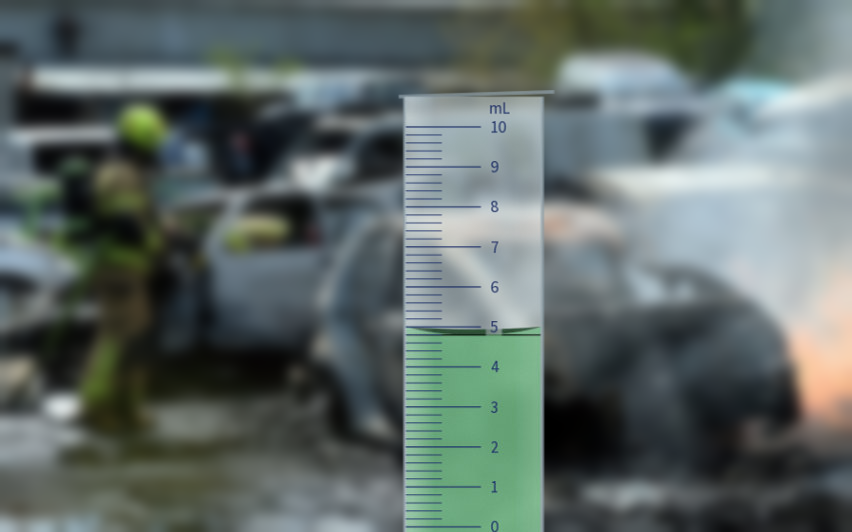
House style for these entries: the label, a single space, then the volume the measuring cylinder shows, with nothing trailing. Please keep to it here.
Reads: 4.8 mL
